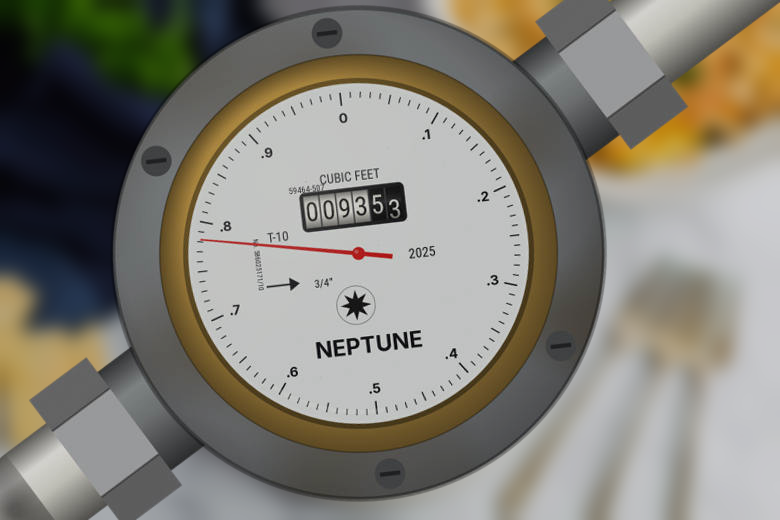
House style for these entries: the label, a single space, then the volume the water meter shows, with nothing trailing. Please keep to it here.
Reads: 9352.78 ft³
